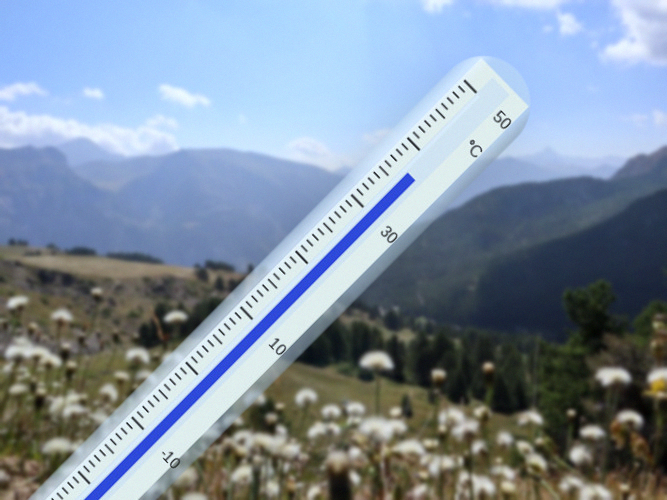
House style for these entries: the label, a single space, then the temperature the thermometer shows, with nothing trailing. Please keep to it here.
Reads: 37 °C
